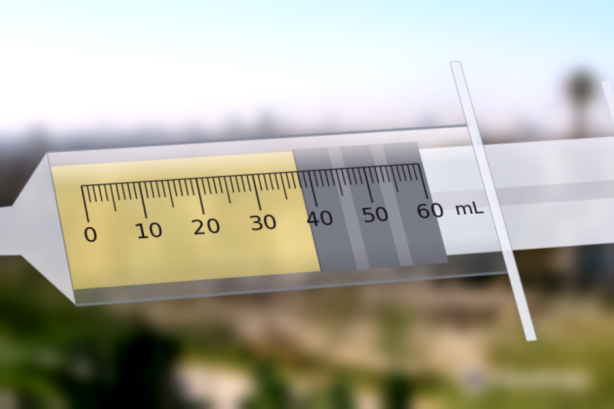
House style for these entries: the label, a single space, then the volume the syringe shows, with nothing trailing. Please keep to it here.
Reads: 38 mL
